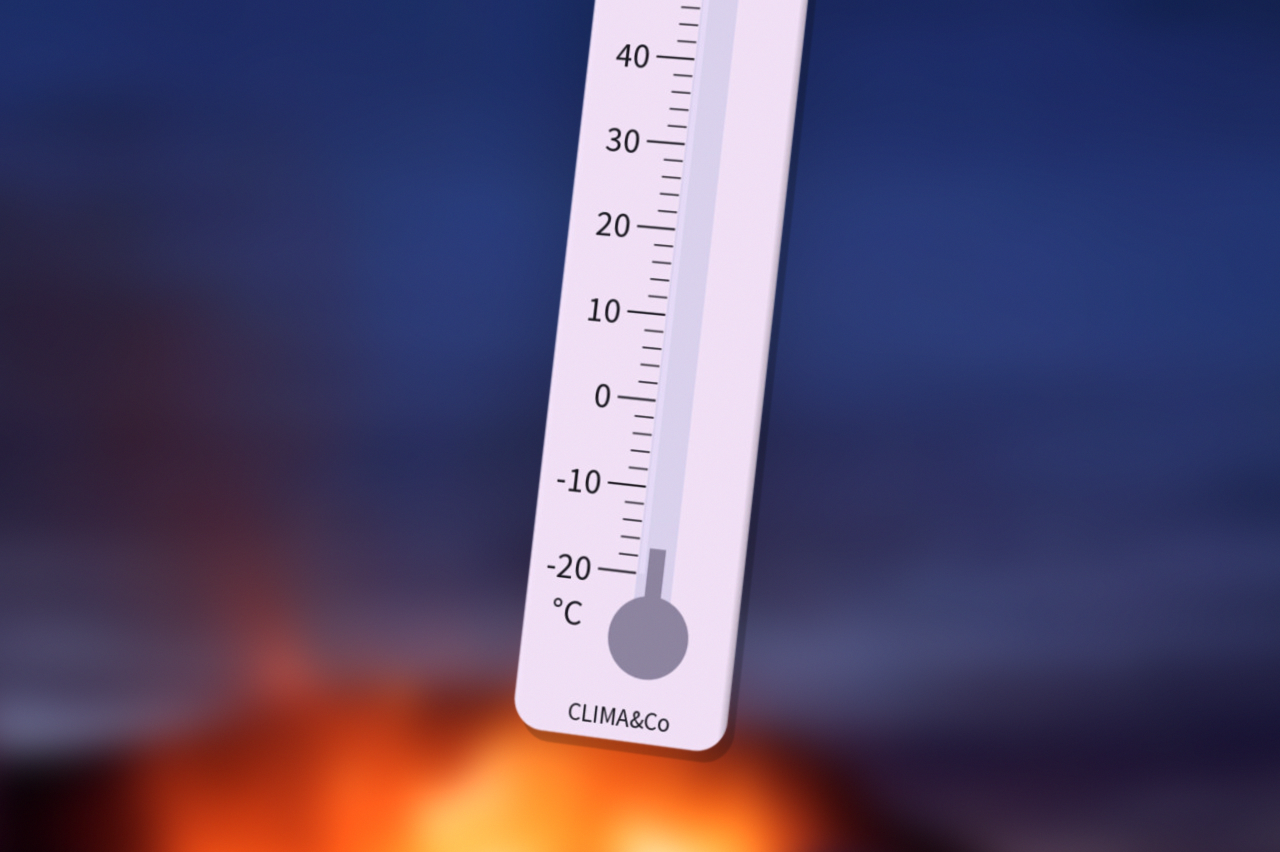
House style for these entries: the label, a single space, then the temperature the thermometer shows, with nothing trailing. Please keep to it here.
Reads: -17 °C
